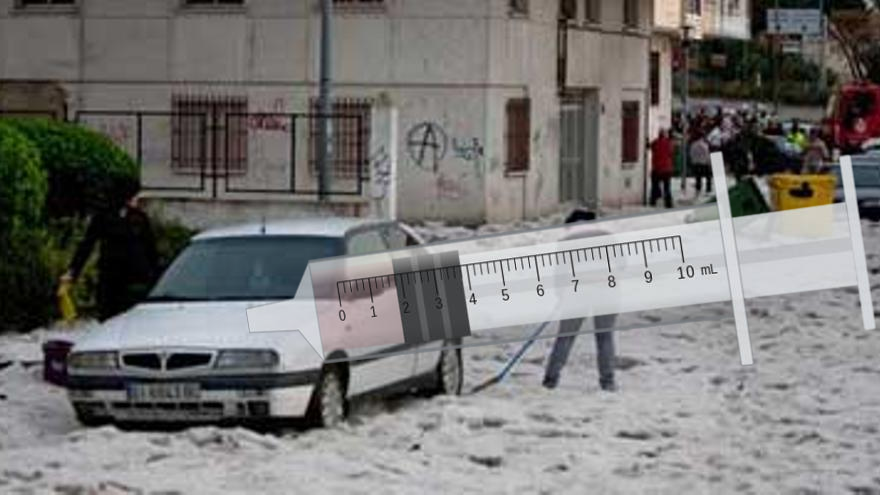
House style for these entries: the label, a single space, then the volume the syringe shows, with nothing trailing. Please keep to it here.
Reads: 1.8 mL
